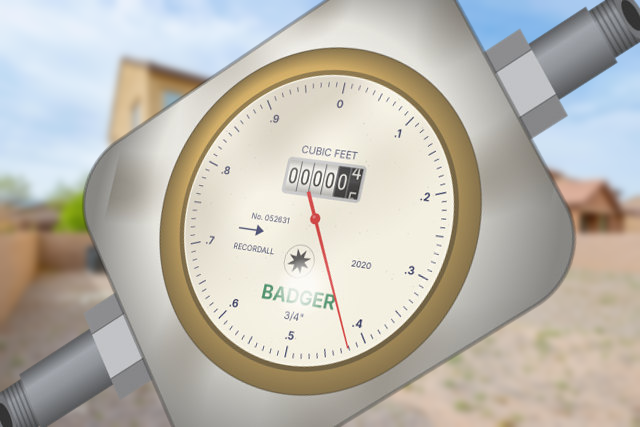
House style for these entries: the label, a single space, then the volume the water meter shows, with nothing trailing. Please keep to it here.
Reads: 4.42 ft³
